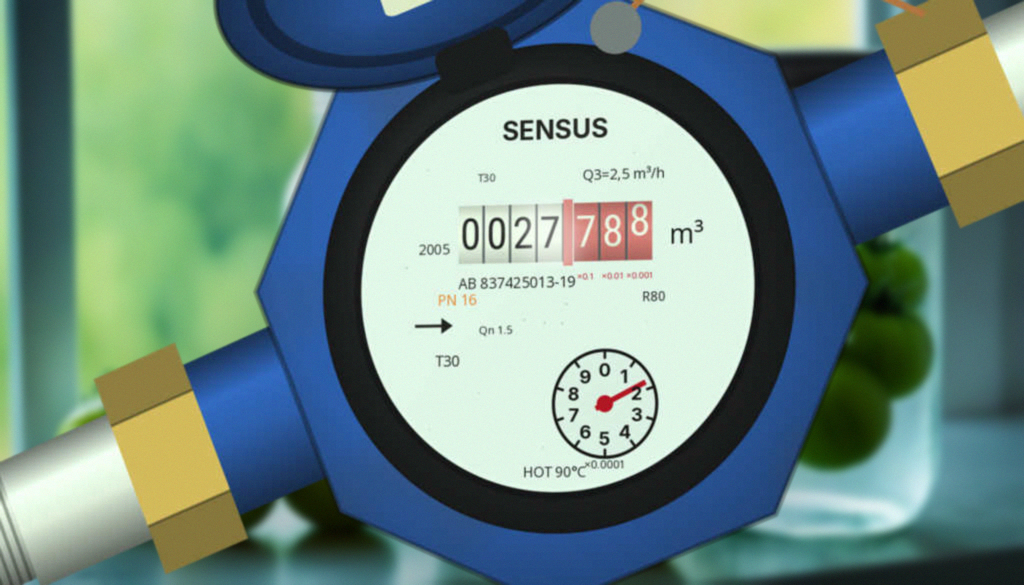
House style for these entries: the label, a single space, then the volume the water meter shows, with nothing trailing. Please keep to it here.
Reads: 27.7881 m³
